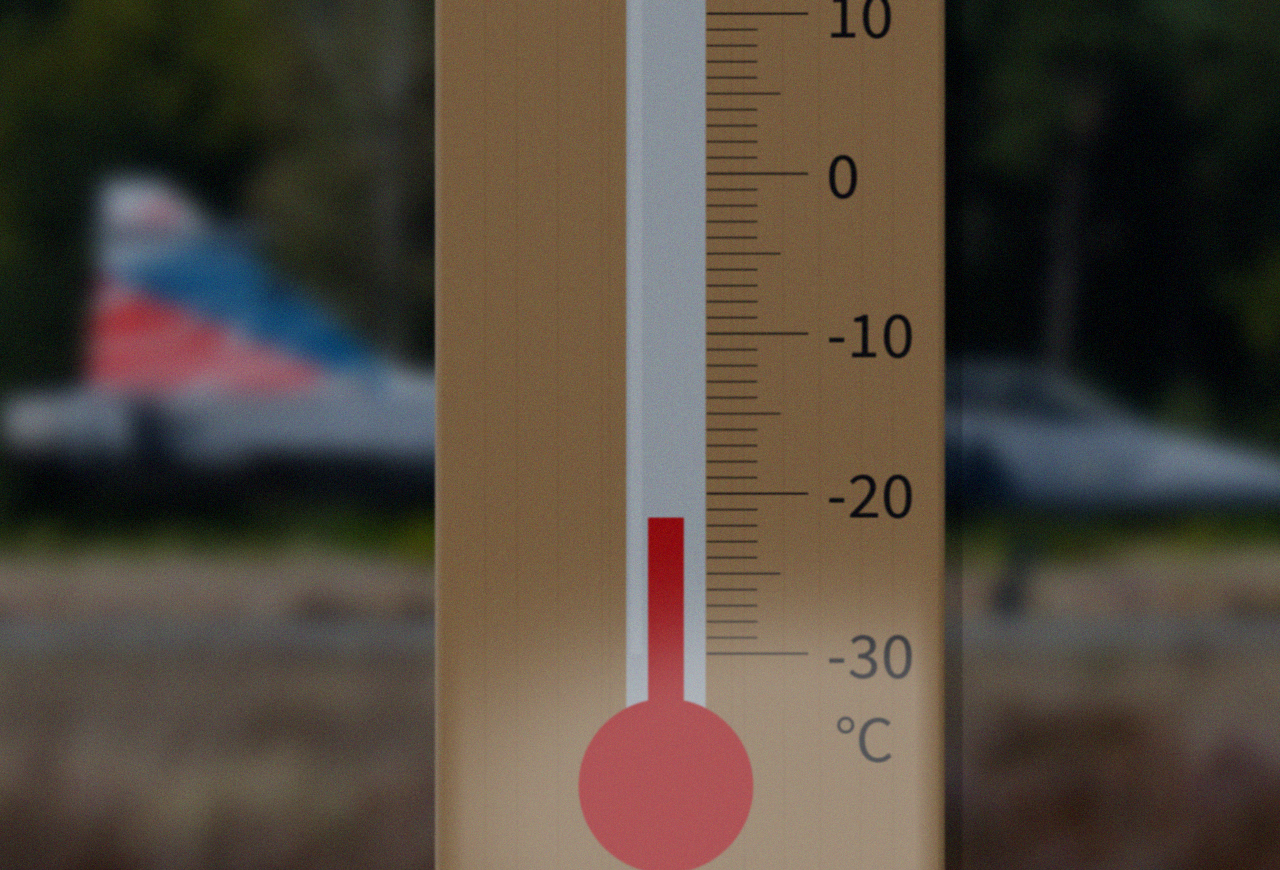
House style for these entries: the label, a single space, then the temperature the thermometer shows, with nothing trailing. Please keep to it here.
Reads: -21.5 °C
